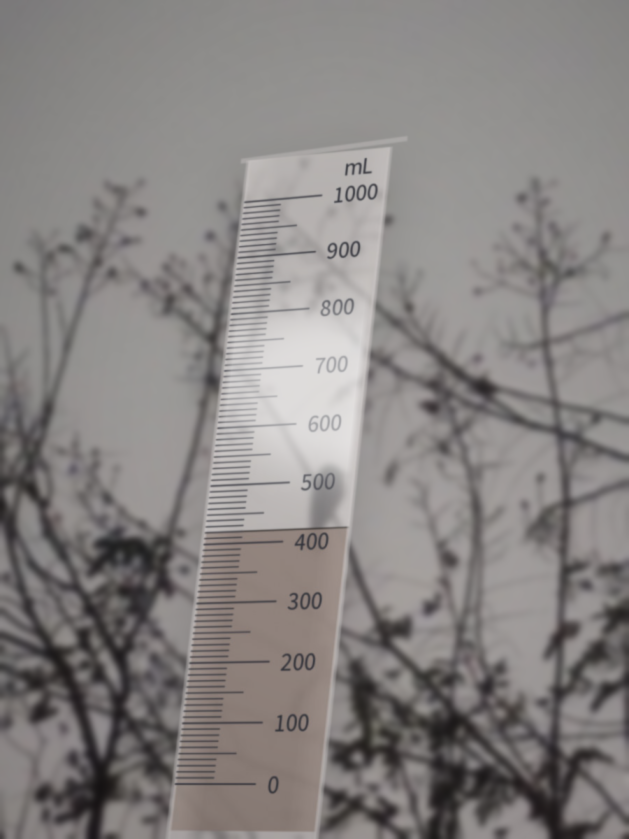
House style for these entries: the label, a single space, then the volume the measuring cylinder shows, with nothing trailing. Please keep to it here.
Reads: 420 mL
